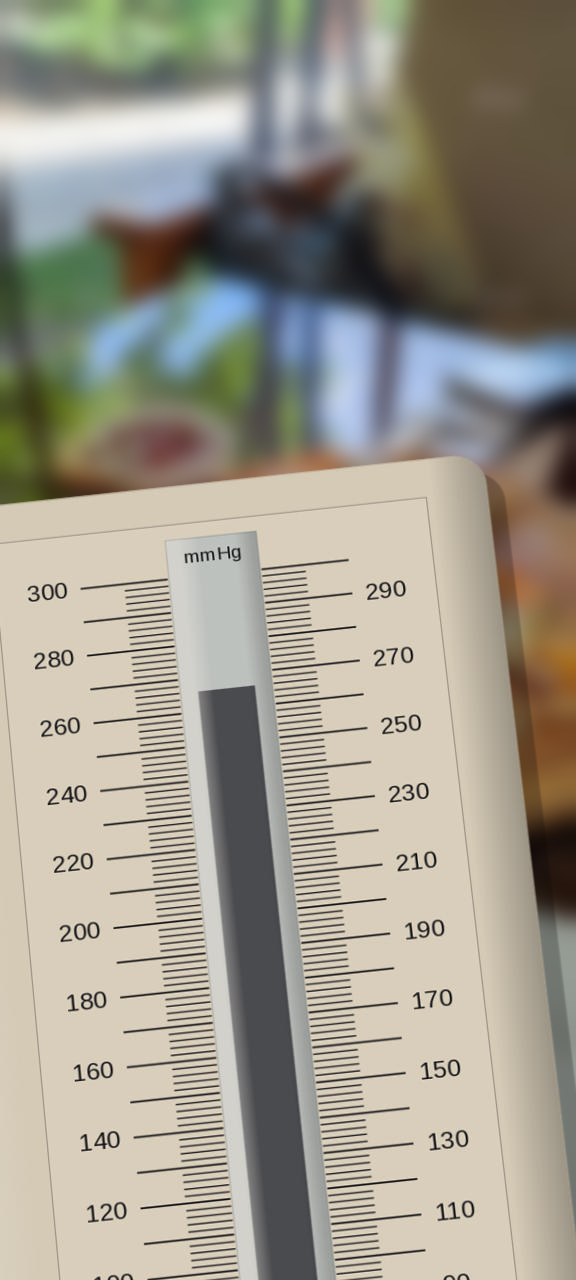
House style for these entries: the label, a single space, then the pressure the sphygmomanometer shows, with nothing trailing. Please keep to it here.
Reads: 266 mmHg
